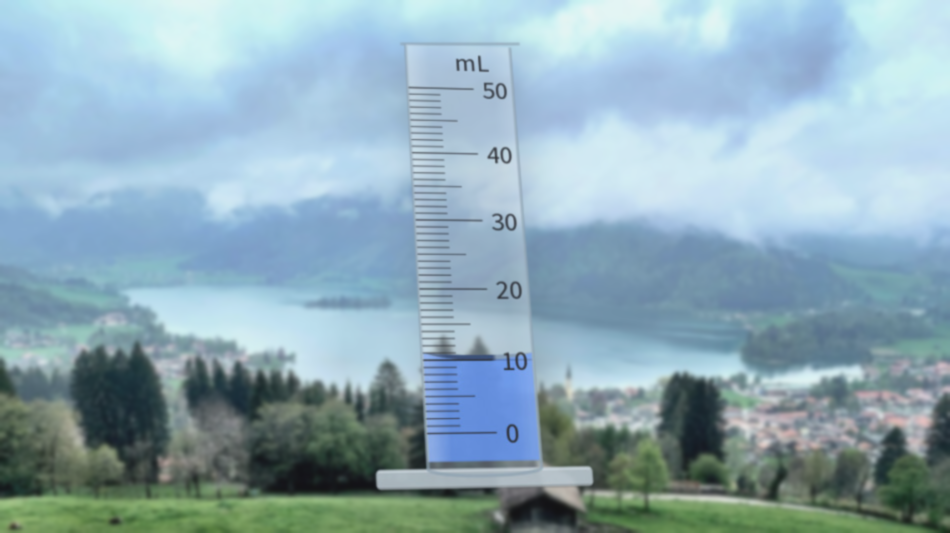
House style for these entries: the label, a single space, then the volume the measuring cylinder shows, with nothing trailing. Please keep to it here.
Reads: 10 mL
